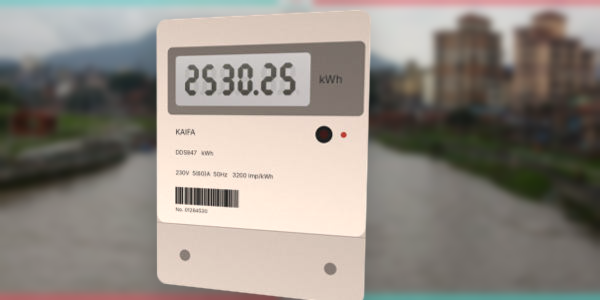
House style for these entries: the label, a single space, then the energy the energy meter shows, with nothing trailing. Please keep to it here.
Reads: 2530.25 kWh
